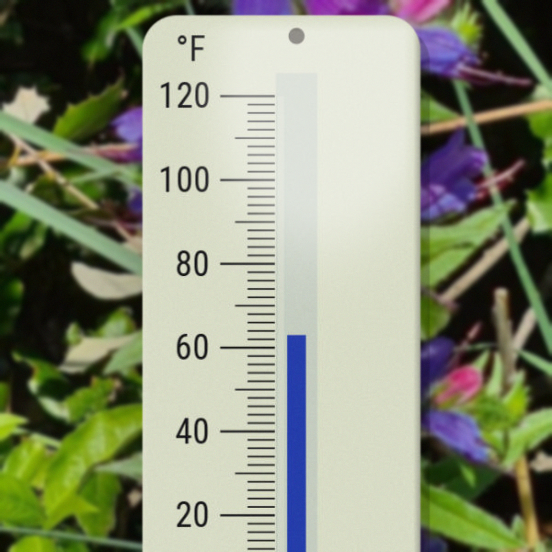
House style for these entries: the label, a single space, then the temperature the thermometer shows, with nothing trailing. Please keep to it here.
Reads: 63 °F
